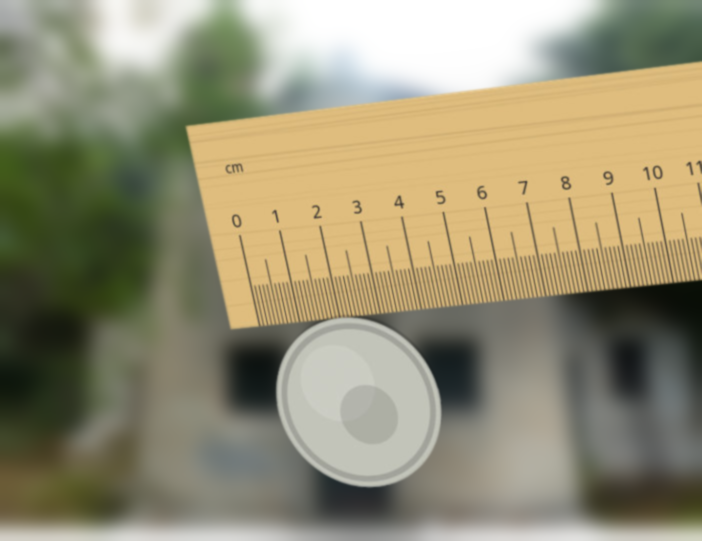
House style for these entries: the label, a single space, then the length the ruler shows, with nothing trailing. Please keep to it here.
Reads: 4 cm
